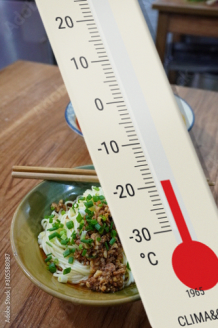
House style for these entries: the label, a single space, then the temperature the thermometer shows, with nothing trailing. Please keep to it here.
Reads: -19 °C
